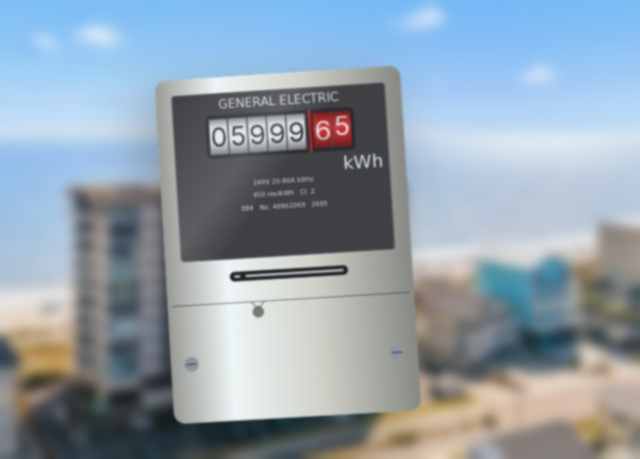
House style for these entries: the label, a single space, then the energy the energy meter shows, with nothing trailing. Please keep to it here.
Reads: 5999.65 kWh
